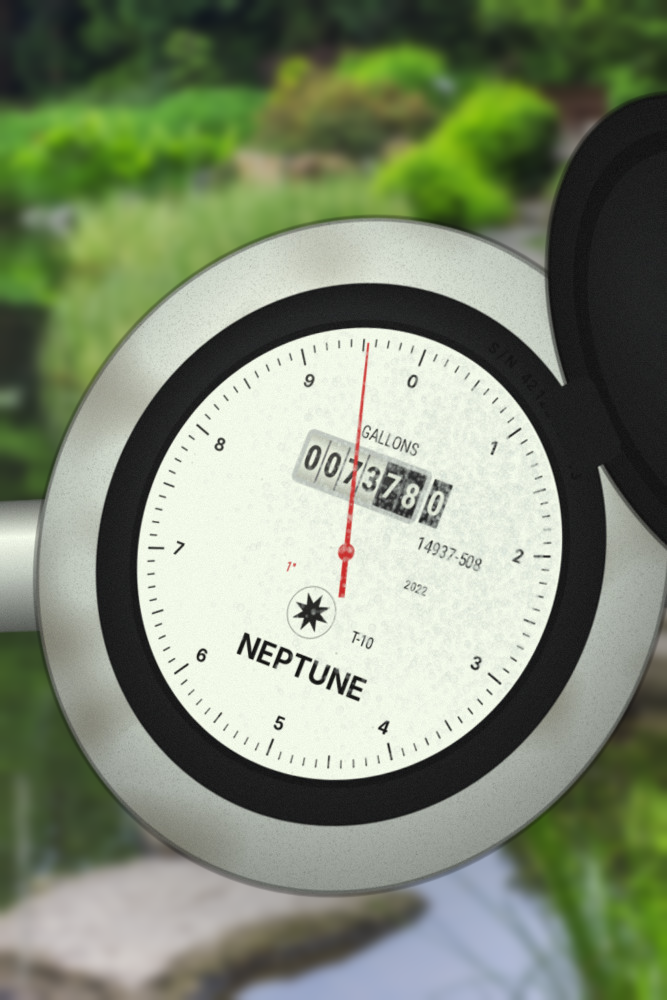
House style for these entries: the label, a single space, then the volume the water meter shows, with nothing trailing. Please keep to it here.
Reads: 73779.5 gal
